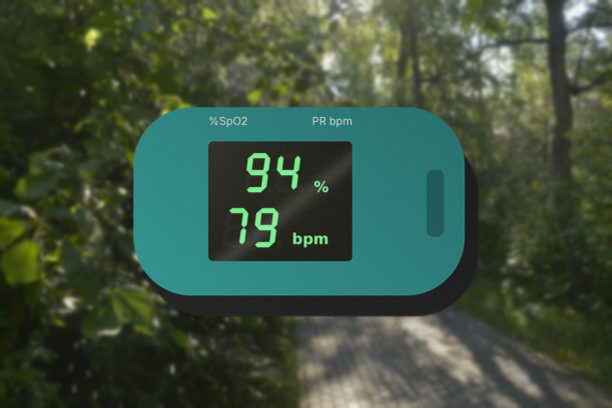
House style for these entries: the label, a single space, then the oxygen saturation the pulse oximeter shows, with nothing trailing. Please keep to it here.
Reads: 94 %
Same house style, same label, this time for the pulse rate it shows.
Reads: 79 bpm
